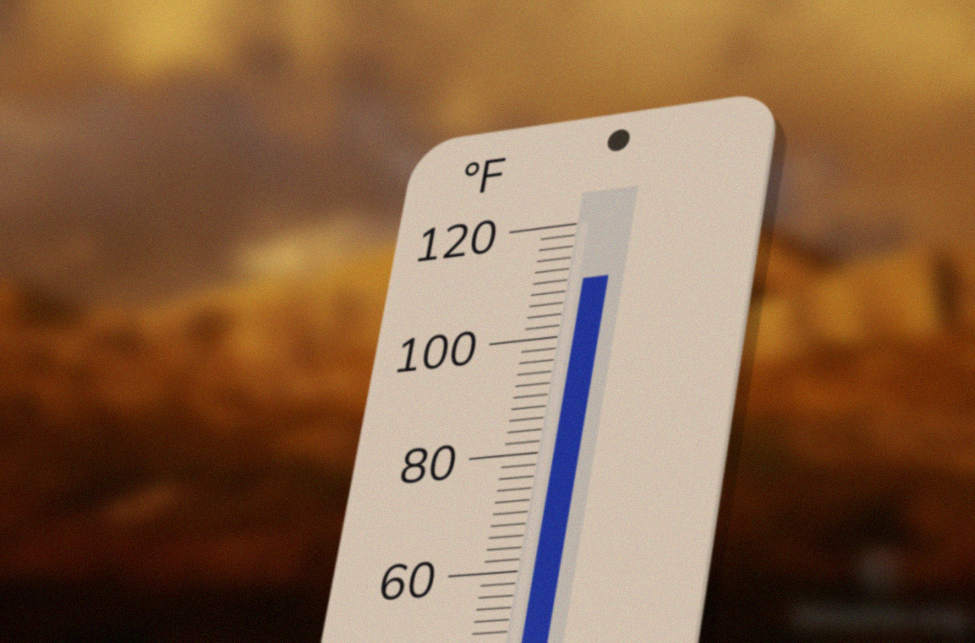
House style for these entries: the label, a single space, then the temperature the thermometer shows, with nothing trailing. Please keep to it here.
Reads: 110 °F
